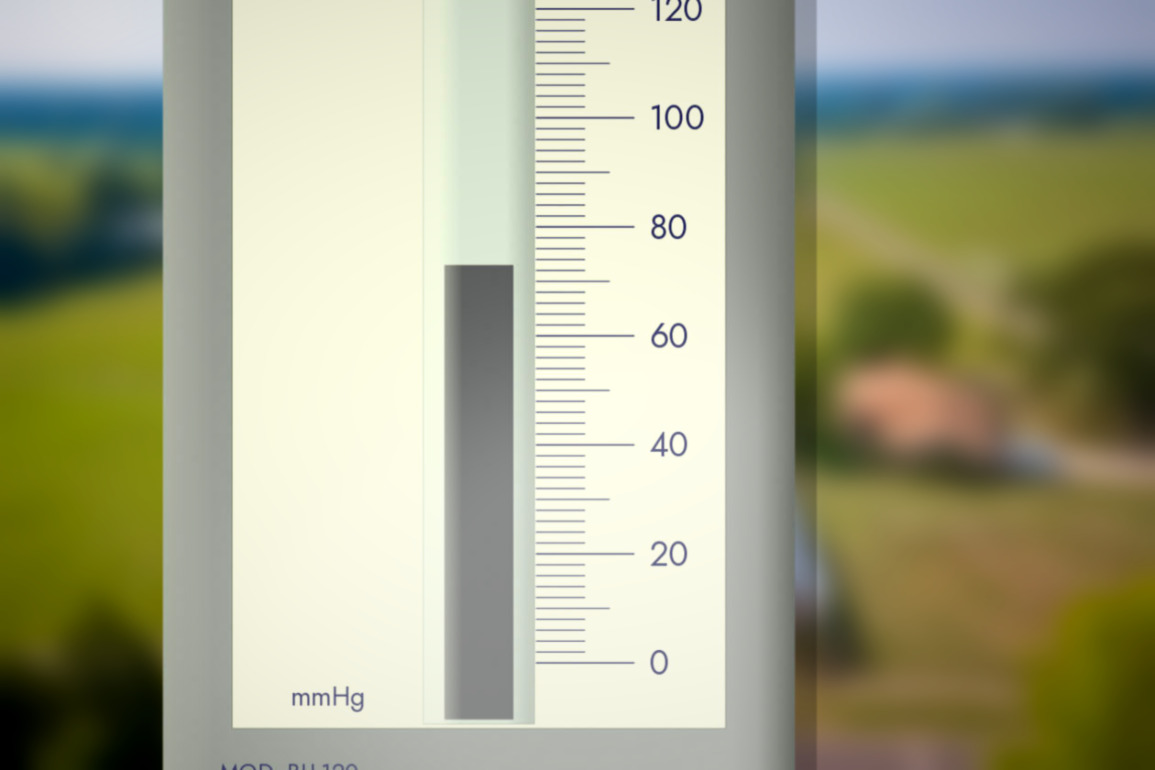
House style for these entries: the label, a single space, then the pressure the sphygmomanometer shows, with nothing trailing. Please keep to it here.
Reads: 73 mmHg
